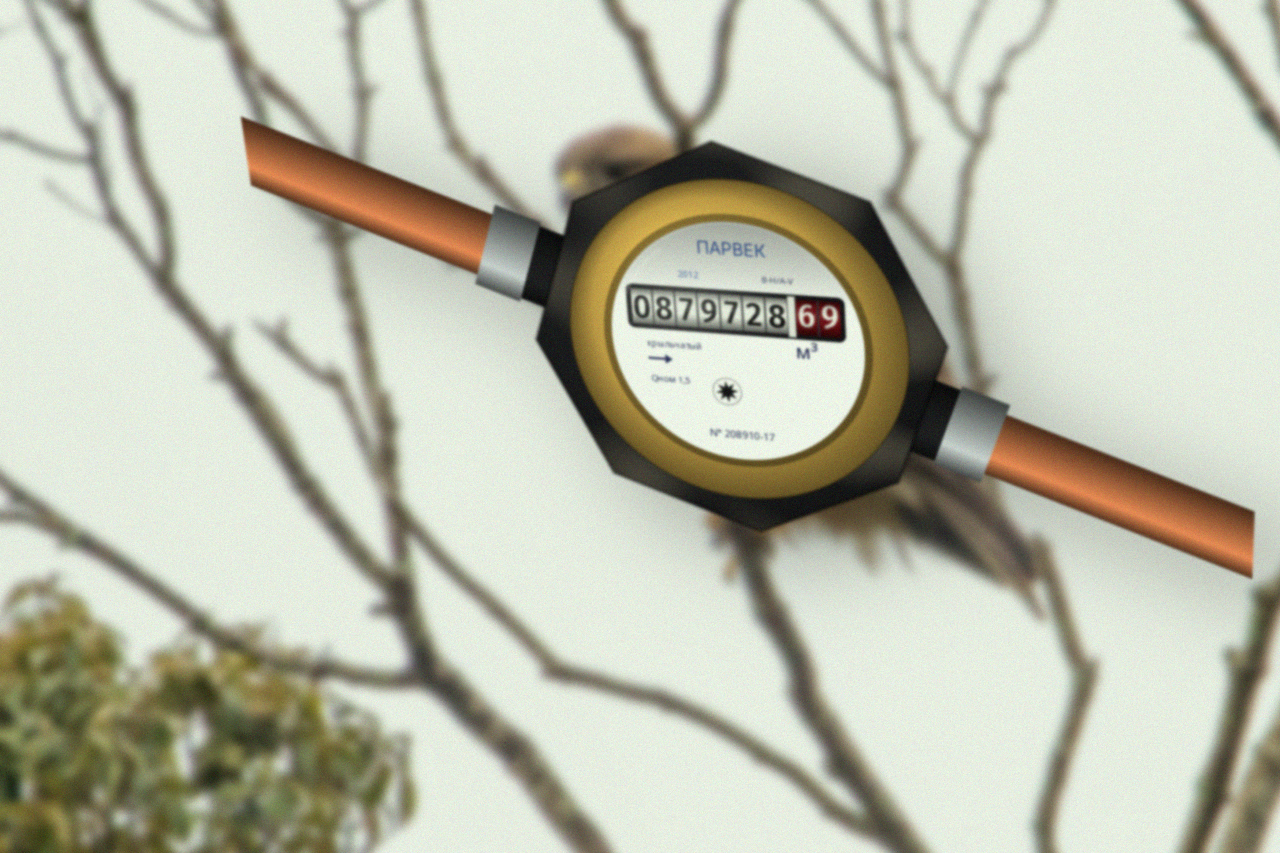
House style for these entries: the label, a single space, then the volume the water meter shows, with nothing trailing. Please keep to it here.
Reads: 879728.69 m³
